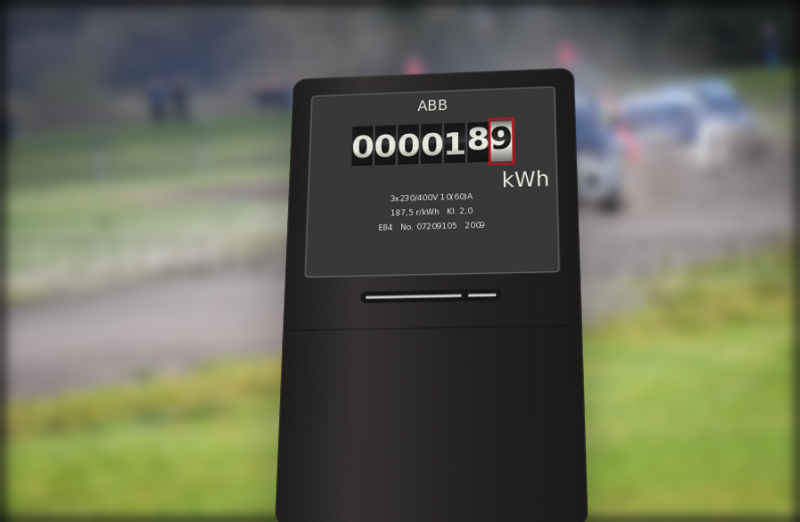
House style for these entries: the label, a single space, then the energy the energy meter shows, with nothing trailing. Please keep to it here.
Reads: 18.9 kWh
